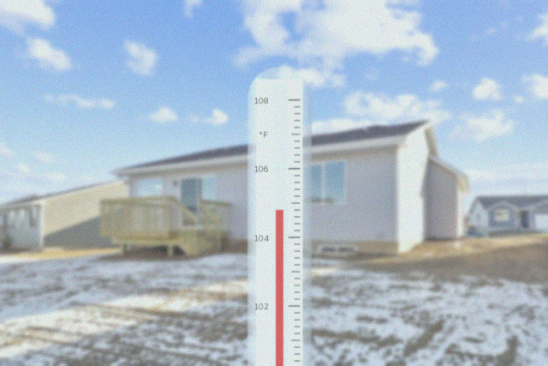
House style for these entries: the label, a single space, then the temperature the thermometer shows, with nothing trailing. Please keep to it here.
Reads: 104.8 °F
